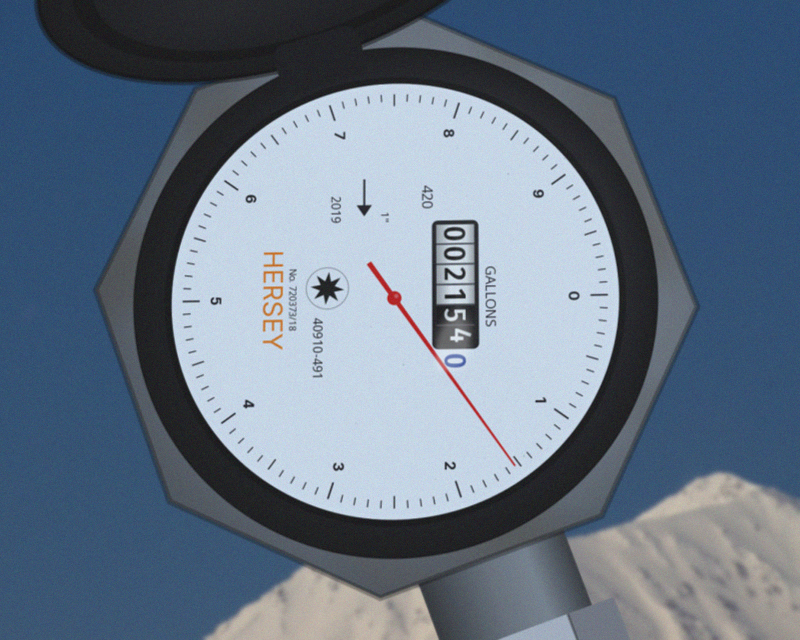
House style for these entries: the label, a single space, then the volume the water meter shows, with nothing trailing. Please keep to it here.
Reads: 21541.5 gal
